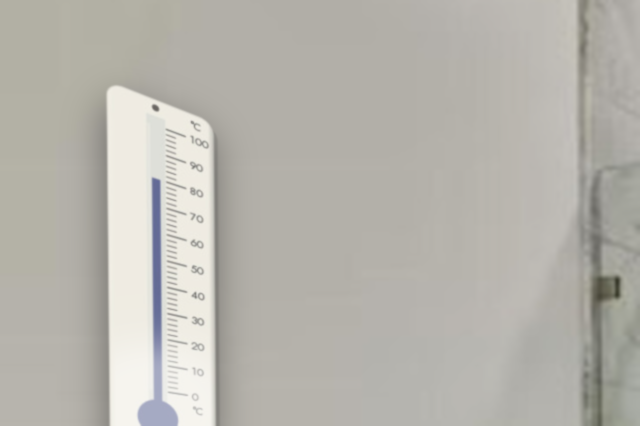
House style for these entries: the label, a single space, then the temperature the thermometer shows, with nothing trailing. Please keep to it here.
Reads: 80 °C
